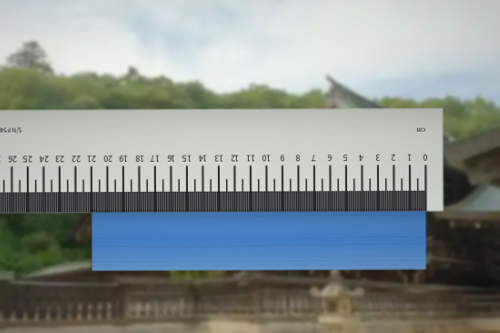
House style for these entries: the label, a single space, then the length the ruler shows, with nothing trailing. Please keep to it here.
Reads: 21 cm
